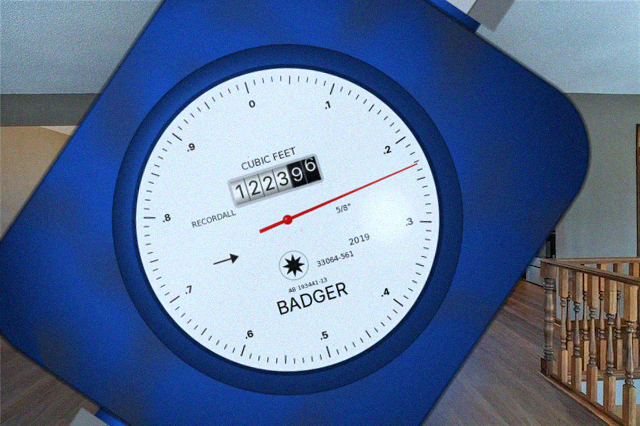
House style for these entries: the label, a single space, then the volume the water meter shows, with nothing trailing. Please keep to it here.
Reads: 122396.23 ft³
